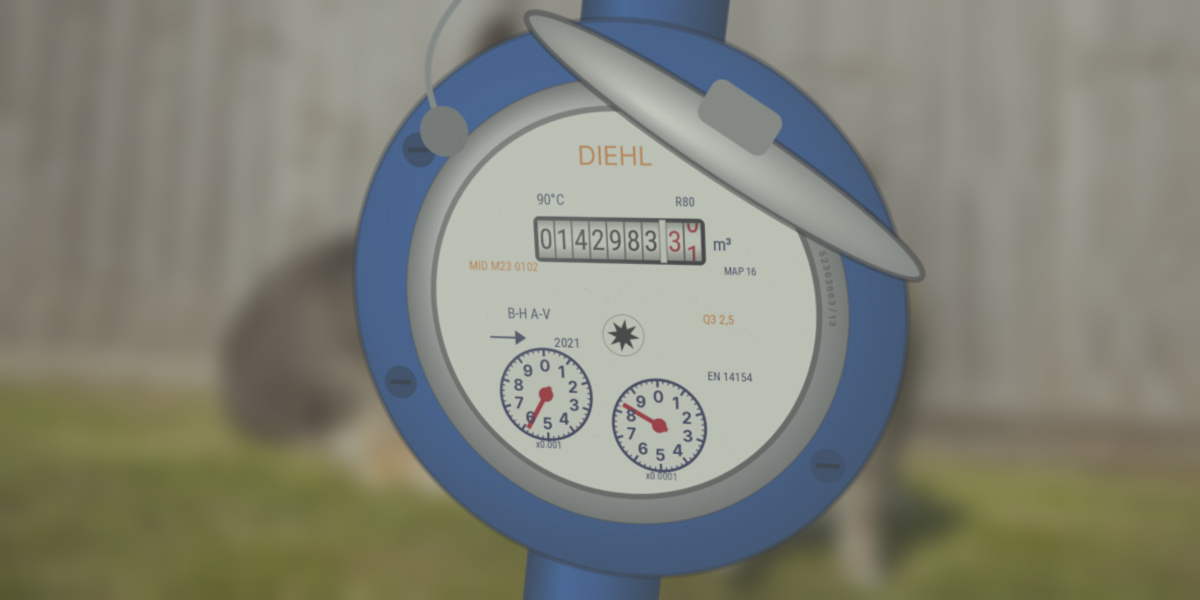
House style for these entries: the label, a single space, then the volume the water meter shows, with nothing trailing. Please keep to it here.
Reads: 142983.3058 m³
